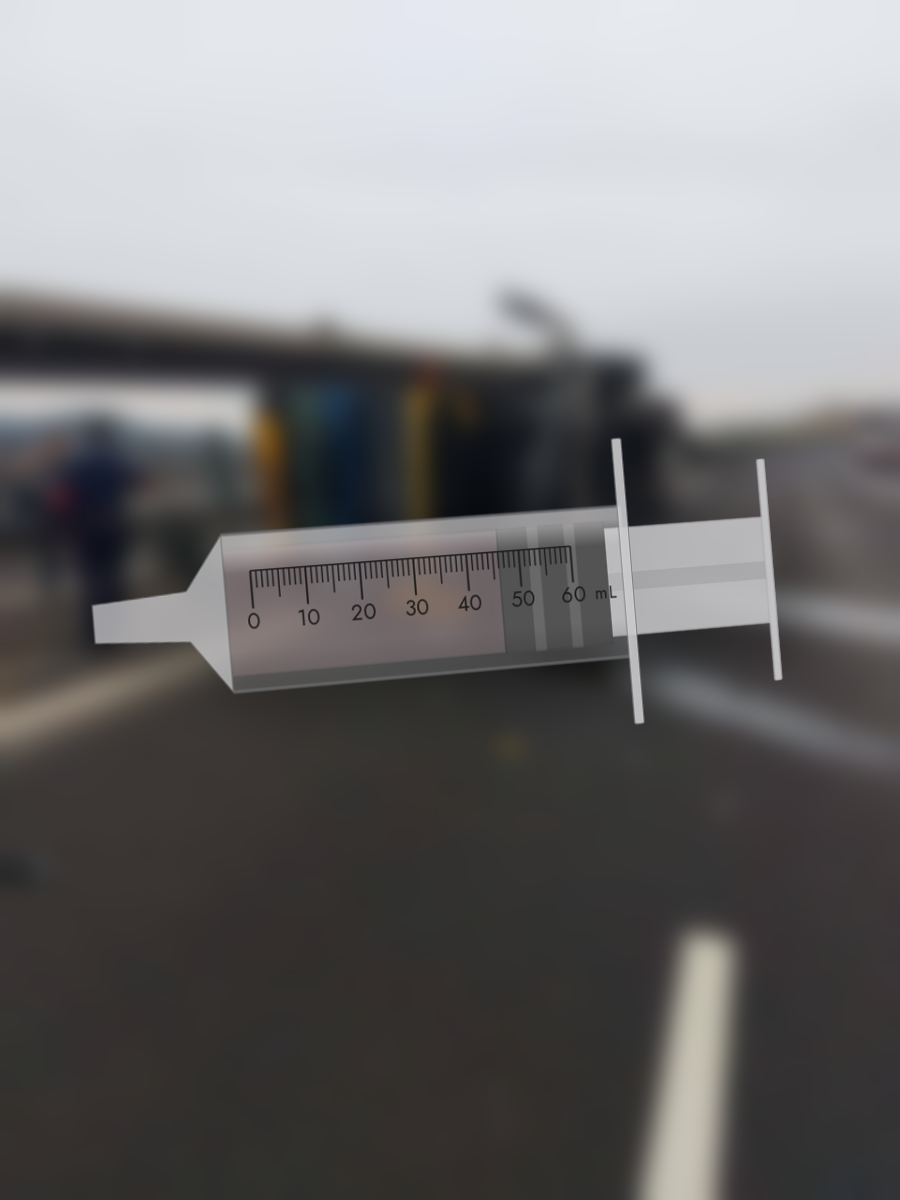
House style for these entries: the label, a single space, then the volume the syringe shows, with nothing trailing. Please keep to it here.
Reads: 46 mL
